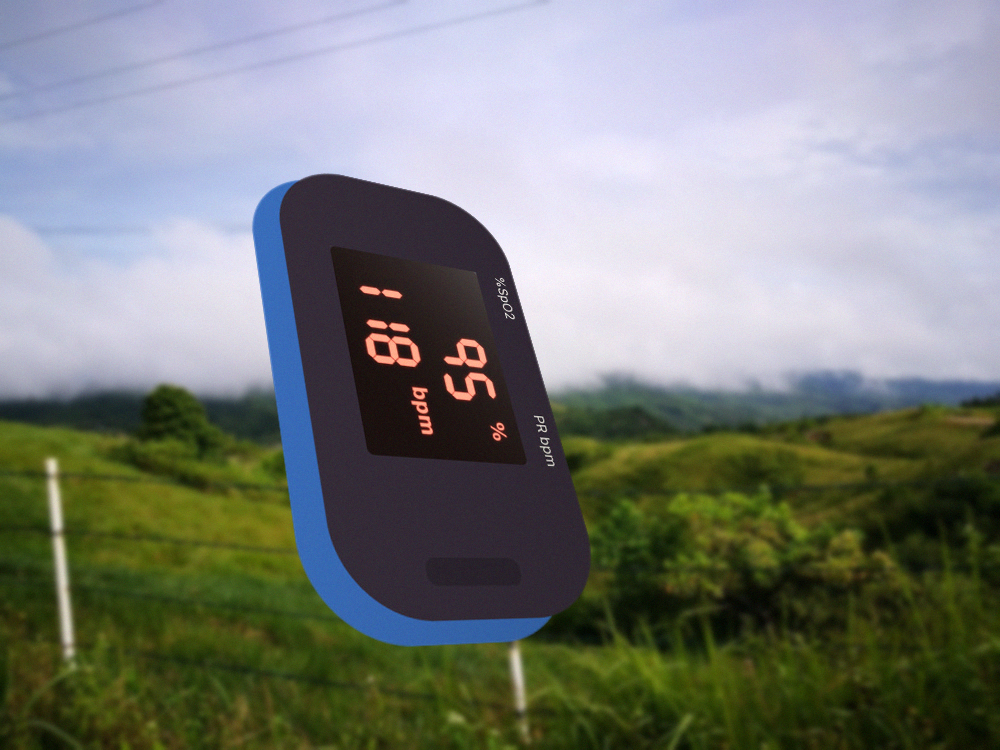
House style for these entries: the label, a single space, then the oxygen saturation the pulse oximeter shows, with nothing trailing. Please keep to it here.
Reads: 95 %
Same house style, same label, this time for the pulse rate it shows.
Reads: 118 bpm
